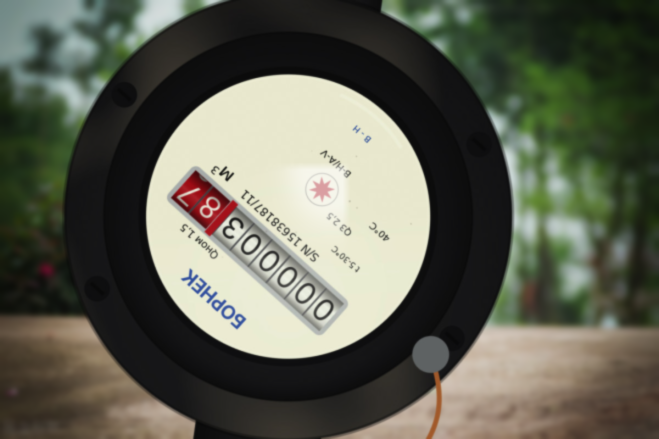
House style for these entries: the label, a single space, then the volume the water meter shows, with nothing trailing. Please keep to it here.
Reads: 3.87 m³
